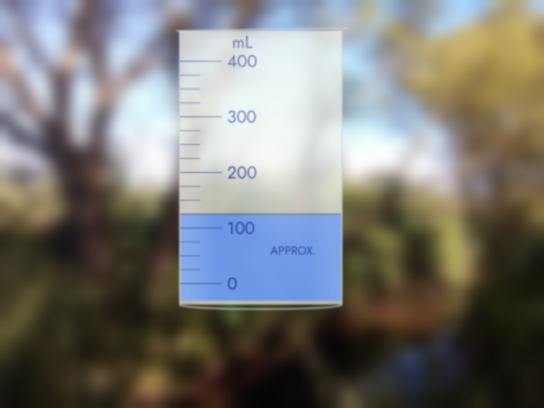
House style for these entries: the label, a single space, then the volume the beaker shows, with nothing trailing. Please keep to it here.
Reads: 125 mL
